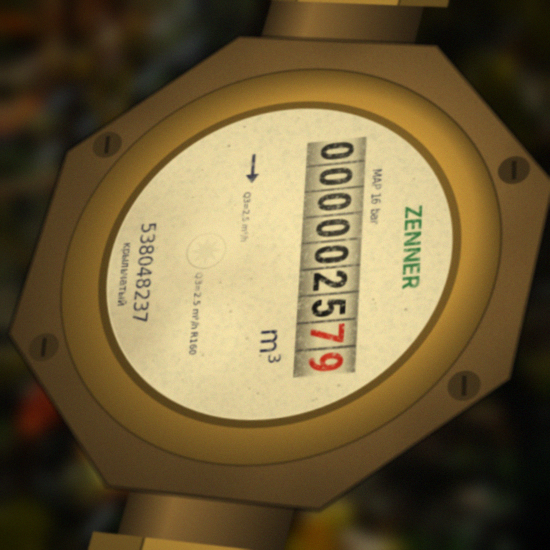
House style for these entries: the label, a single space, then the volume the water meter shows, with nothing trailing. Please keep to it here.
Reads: 25.79 m³
